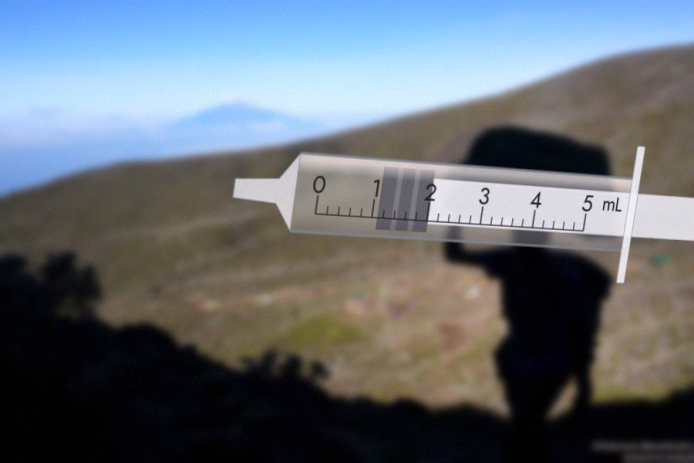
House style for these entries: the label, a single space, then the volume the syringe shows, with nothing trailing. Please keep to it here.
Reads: 1.1 mL
